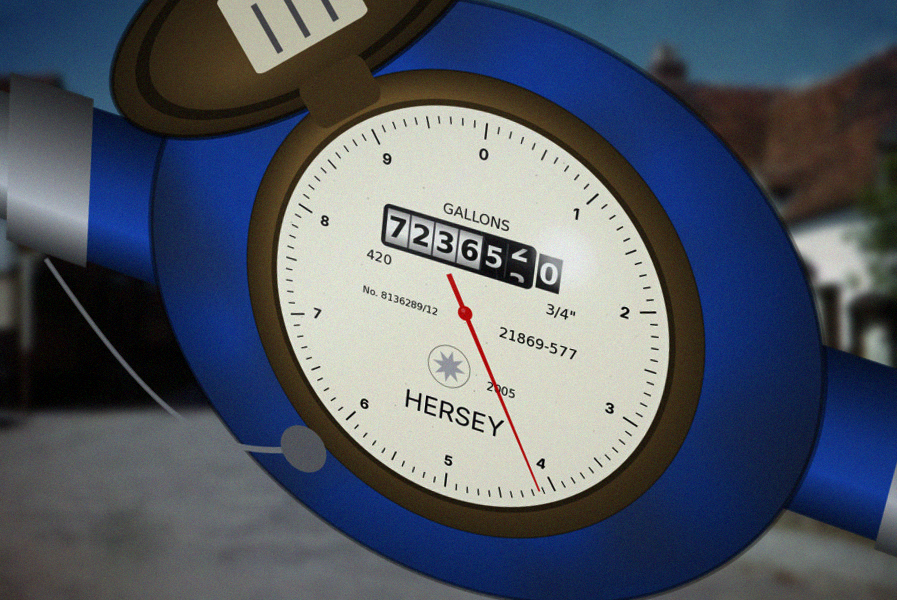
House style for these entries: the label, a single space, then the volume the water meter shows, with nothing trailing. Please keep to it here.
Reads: 7236524.1 gal
